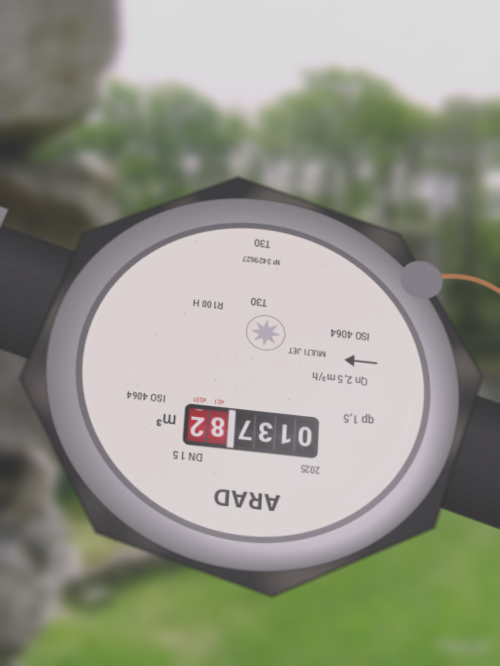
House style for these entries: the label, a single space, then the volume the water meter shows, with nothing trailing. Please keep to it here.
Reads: 137.82 m³
